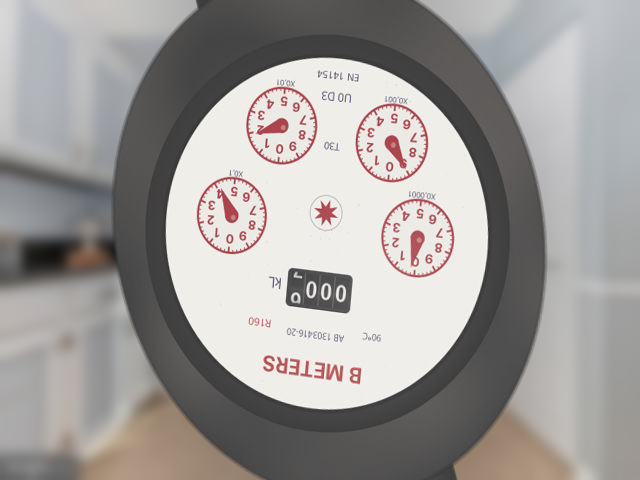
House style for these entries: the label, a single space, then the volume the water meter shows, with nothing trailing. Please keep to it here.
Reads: 6.4190 kL
